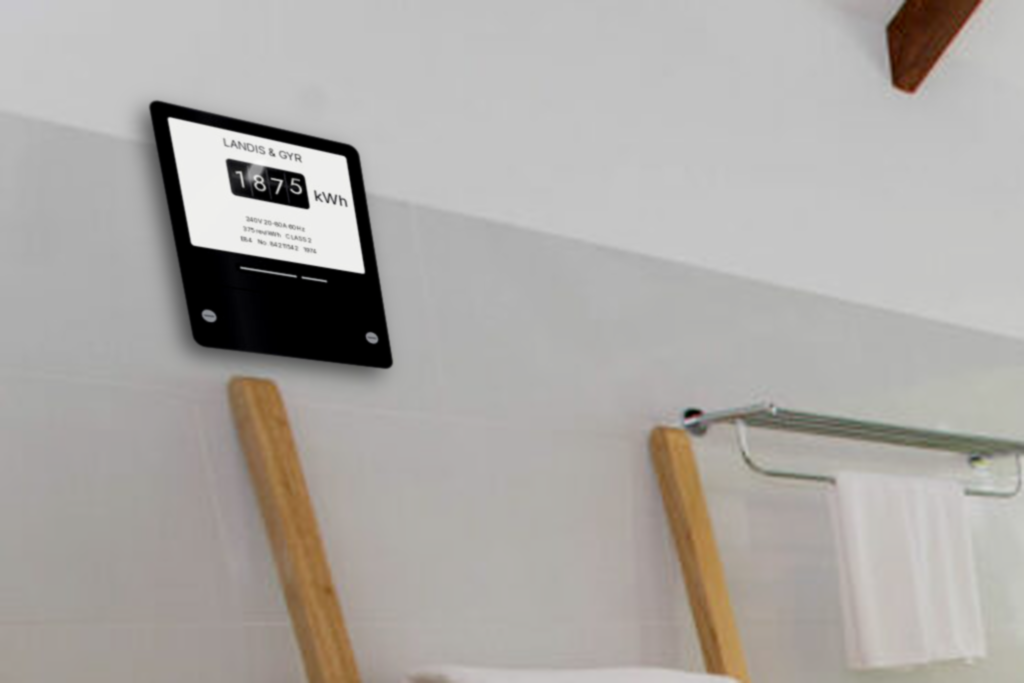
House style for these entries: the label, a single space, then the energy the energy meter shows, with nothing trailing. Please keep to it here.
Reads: 1875 kWh
